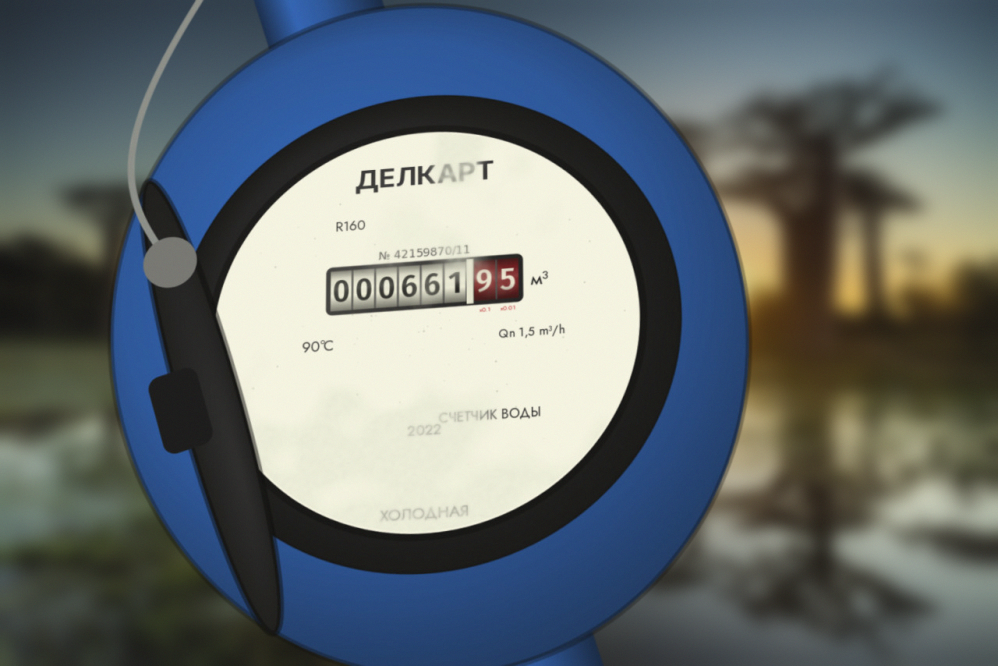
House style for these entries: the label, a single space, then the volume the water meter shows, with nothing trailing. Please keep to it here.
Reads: 661.95 m³
